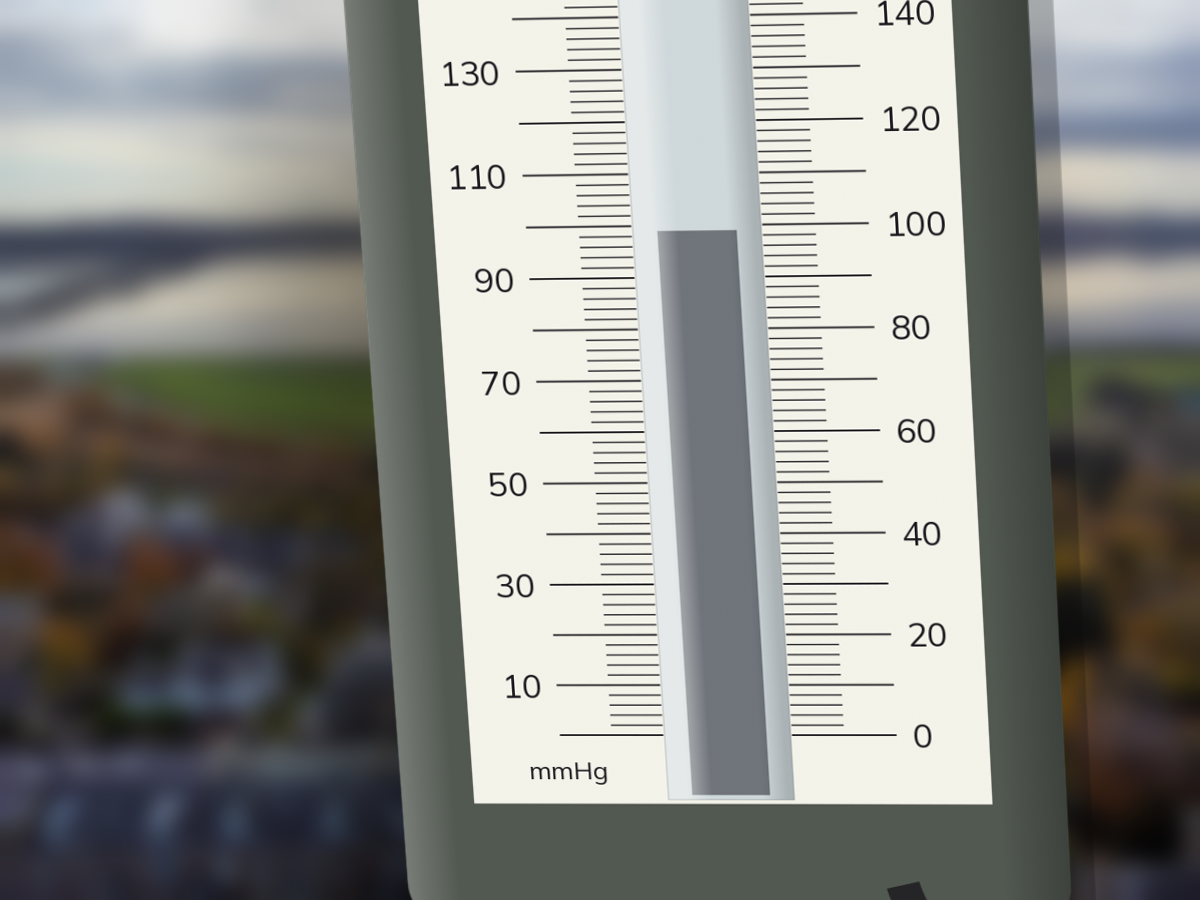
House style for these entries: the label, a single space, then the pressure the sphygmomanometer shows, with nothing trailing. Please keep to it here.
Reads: 99 mmHg
